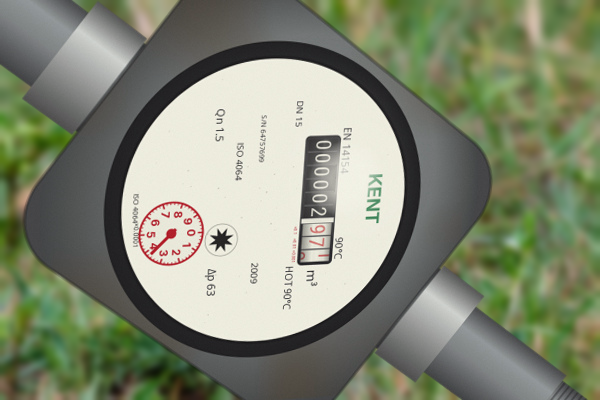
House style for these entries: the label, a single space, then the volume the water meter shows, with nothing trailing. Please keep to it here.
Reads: 2.9713 m³
